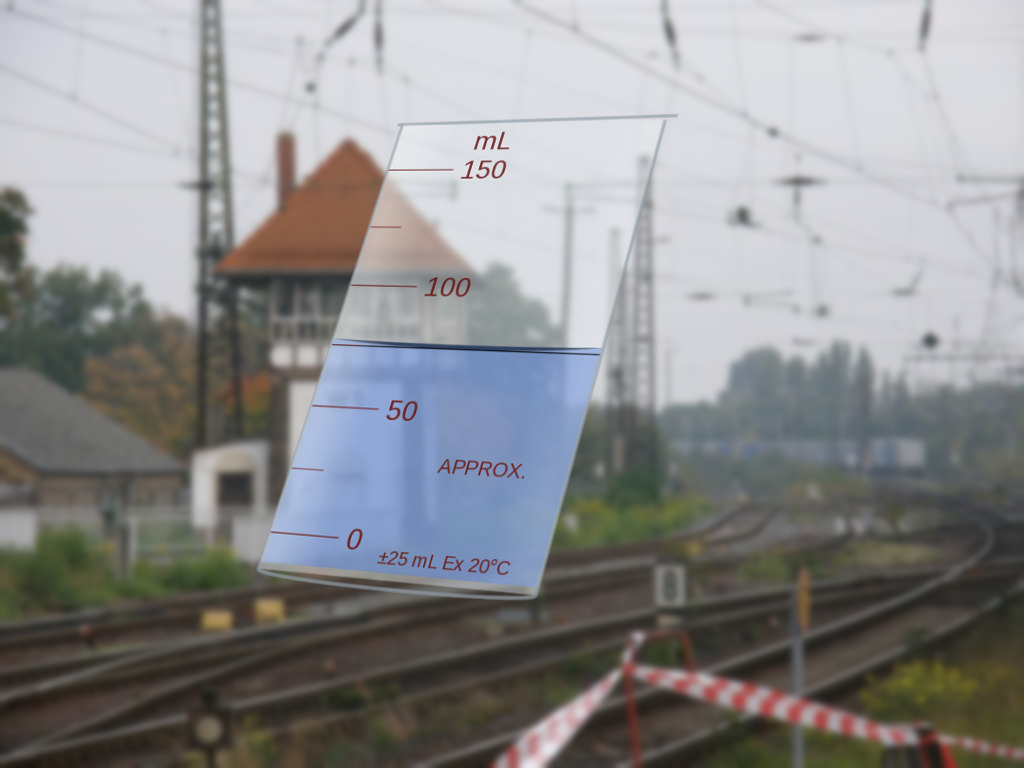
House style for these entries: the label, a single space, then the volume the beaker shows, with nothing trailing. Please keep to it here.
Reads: 75 mL
